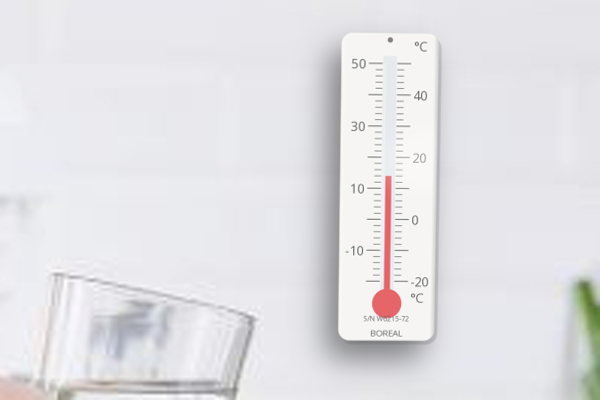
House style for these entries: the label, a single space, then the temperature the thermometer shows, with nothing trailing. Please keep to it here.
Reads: 14 °C
